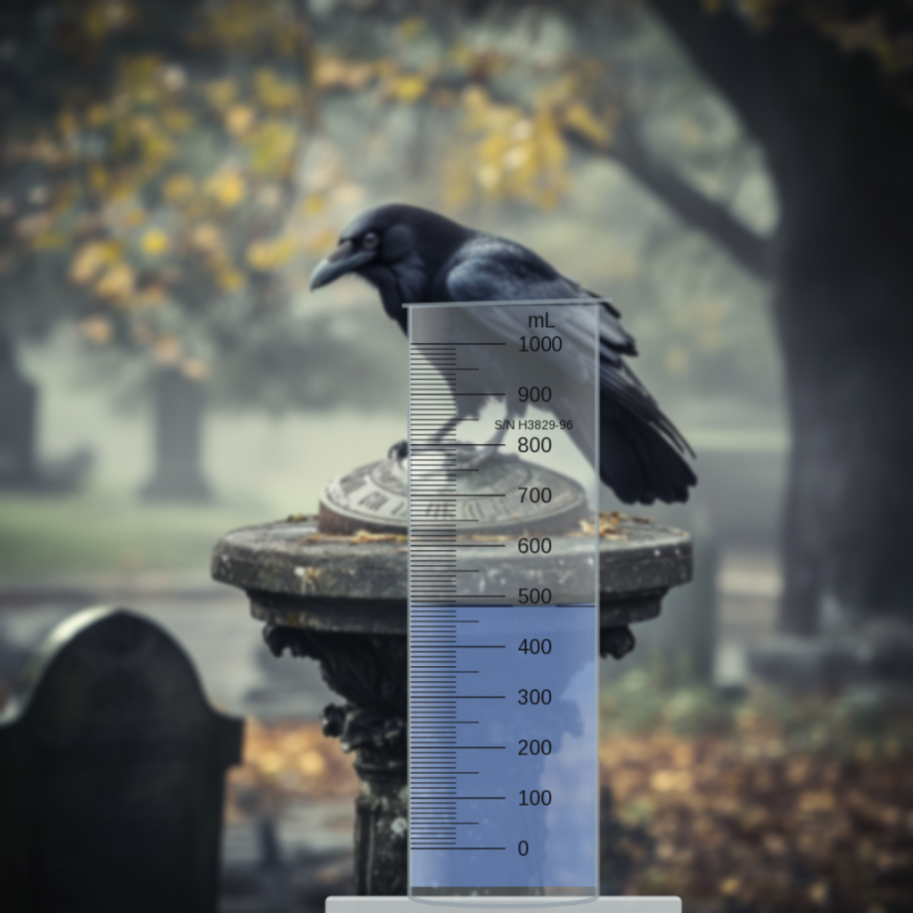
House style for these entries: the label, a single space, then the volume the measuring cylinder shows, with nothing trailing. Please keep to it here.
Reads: 480 mL
